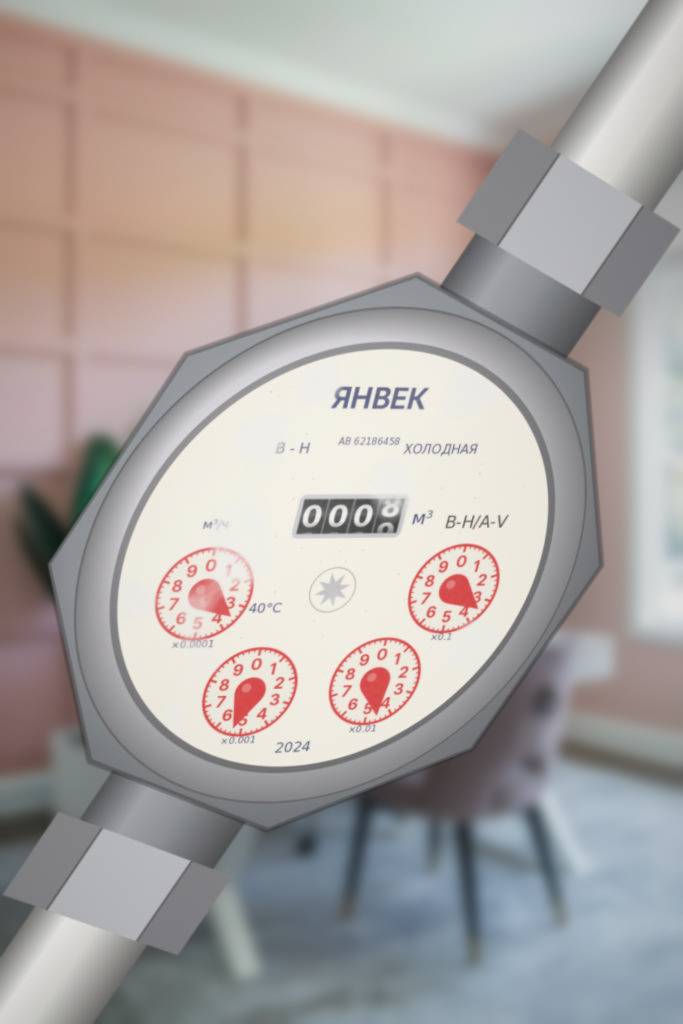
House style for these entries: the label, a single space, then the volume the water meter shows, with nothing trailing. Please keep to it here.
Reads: 8.3453 m³
